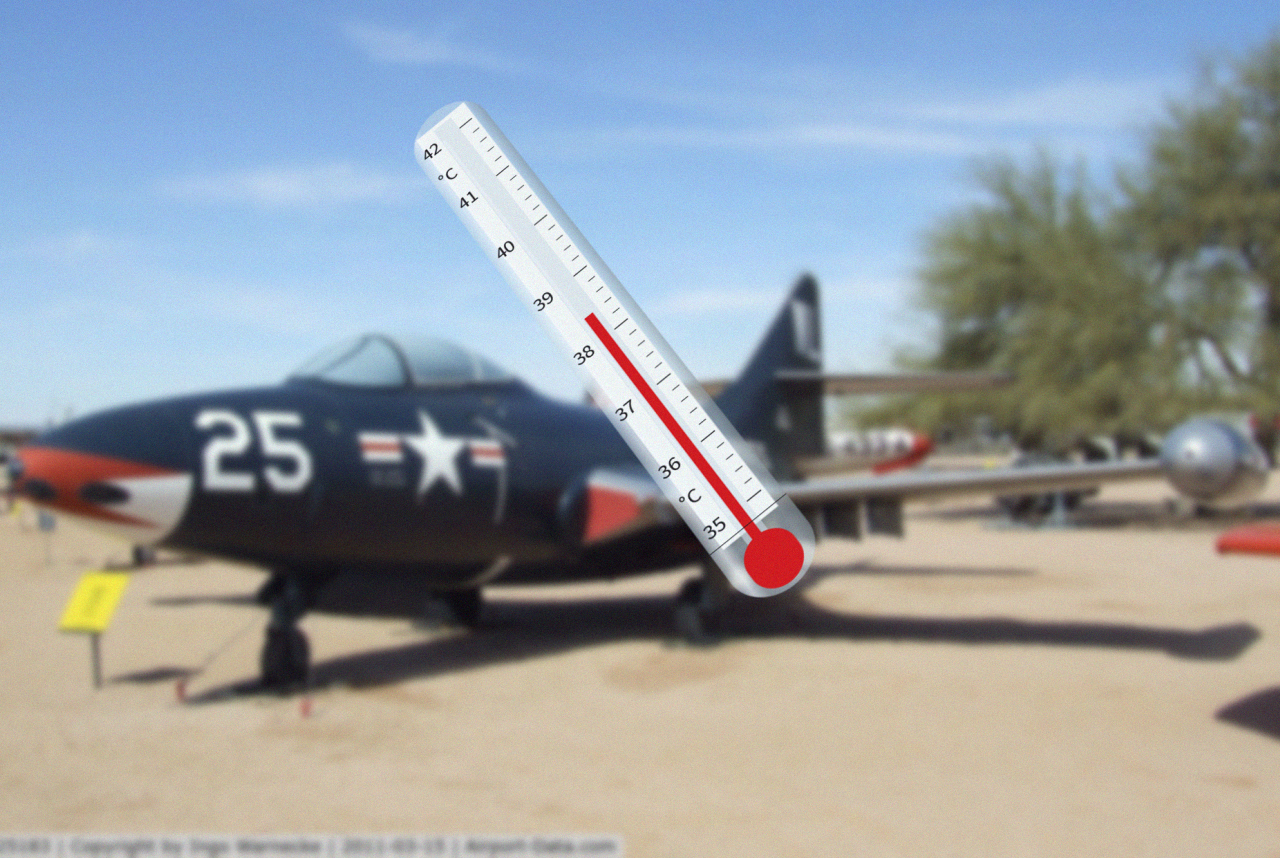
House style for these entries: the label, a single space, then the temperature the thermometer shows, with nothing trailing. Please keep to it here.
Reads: 38.4 °C
